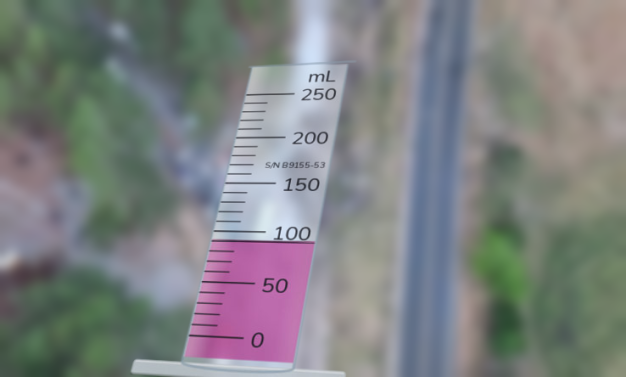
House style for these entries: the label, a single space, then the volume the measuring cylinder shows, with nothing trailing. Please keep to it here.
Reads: 90 mL
